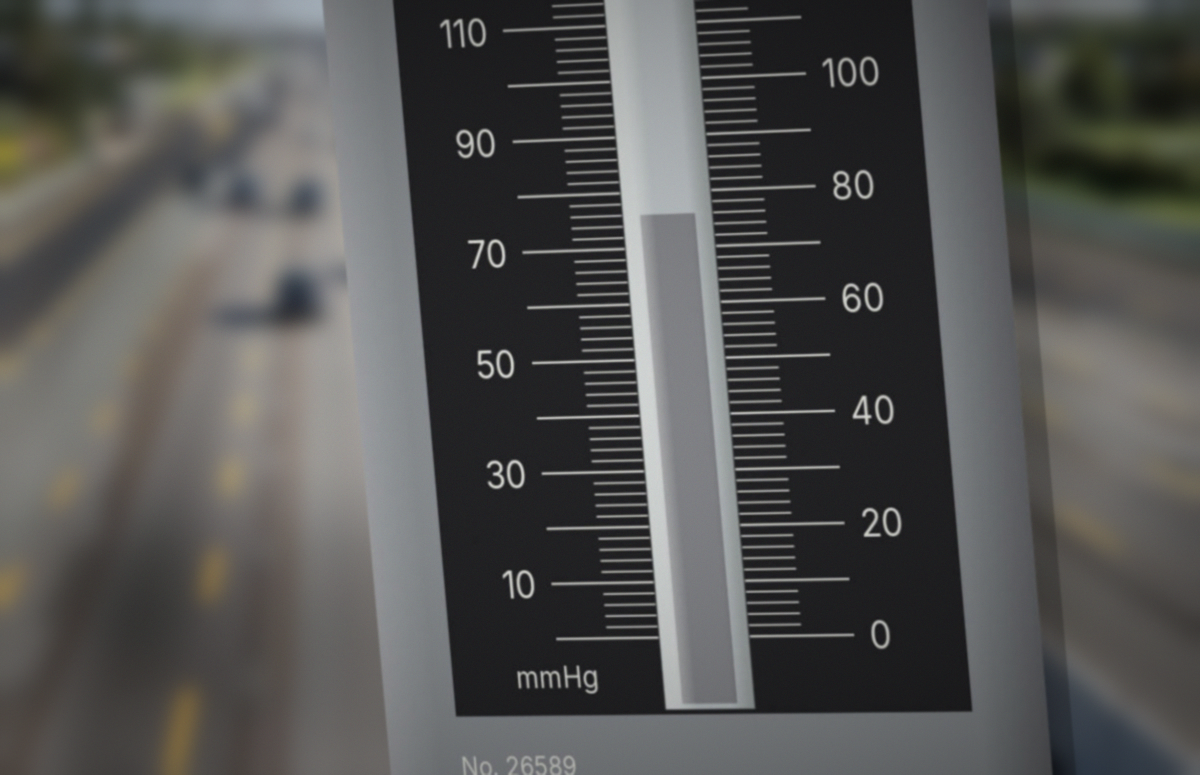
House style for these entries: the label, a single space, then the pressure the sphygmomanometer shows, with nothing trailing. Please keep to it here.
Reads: 76 mmHg
